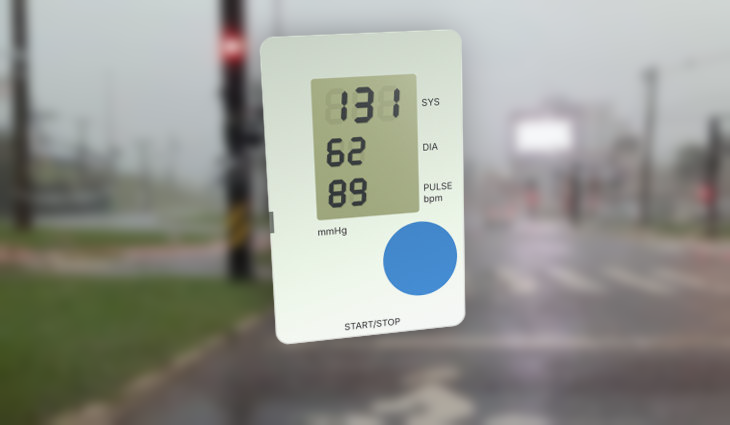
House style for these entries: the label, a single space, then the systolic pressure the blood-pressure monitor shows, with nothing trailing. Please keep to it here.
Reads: 131 mmHg
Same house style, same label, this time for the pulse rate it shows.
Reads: 89 bpm
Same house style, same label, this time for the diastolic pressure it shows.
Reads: 62 mmHg
